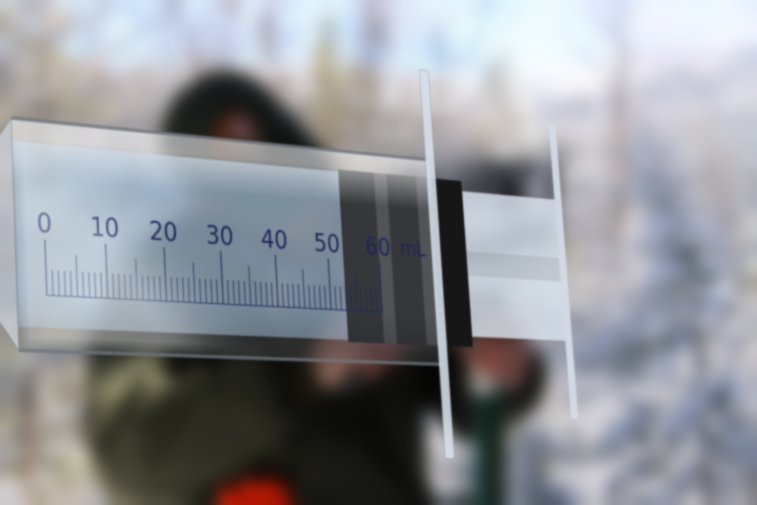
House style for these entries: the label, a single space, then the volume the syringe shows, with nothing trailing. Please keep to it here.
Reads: 53 mL
